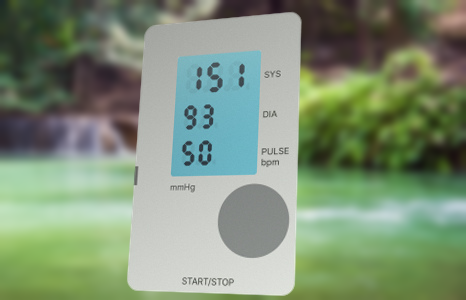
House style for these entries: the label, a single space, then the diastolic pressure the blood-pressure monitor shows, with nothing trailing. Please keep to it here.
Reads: 93 mmHg
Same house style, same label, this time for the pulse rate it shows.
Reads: 50 bpm
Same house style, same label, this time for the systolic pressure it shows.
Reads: 151 mmHg
